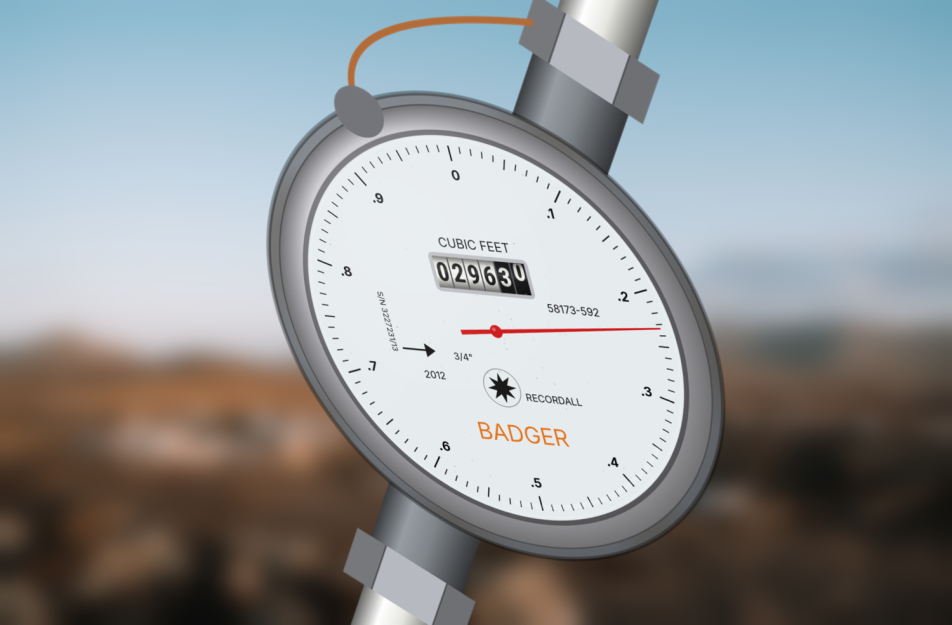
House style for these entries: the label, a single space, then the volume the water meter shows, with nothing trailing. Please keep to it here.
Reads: 29630.23 ft³
